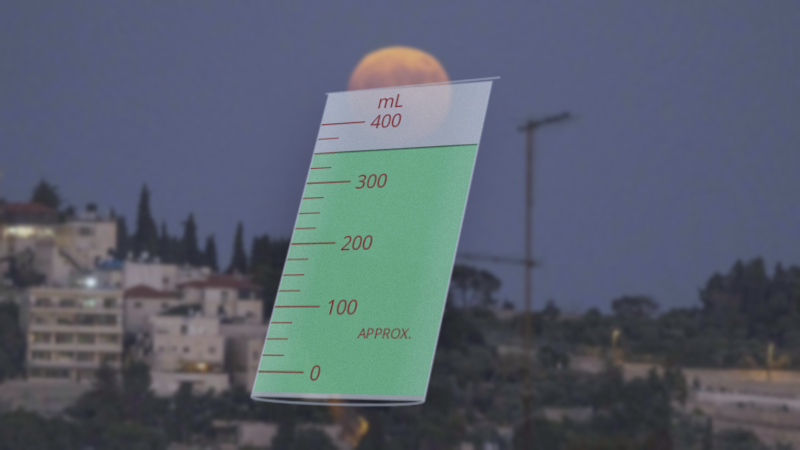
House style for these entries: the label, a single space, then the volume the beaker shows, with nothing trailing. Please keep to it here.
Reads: 350 mL
